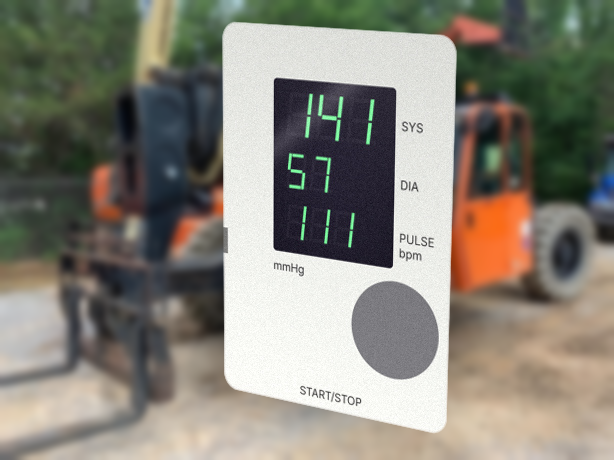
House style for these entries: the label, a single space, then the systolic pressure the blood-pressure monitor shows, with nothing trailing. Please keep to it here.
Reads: 141 mmHg
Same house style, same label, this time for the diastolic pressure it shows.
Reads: 57 mmHg
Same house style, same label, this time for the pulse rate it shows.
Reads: 111 bpm
